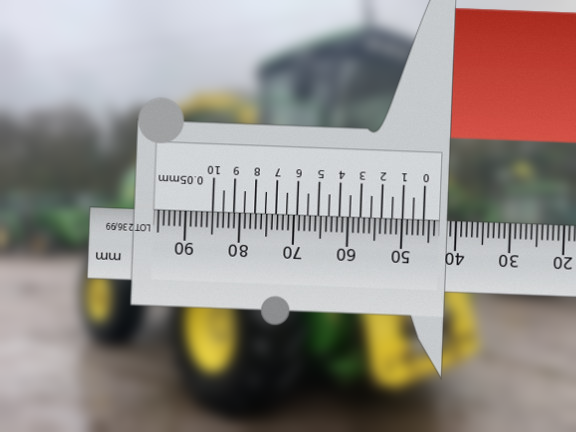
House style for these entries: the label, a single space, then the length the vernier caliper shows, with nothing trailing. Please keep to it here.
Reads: 46.0 mm
